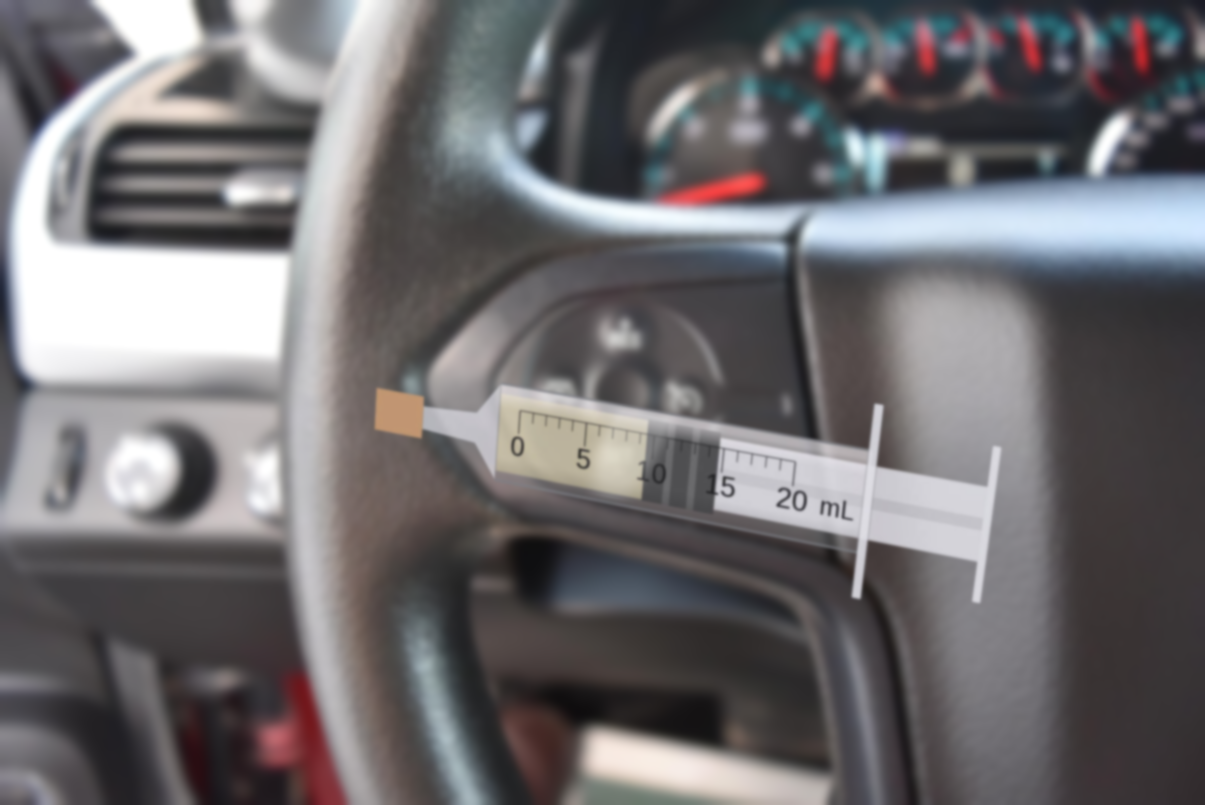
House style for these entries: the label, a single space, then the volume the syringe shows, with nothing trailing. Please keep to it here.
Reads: 9.5 mL
